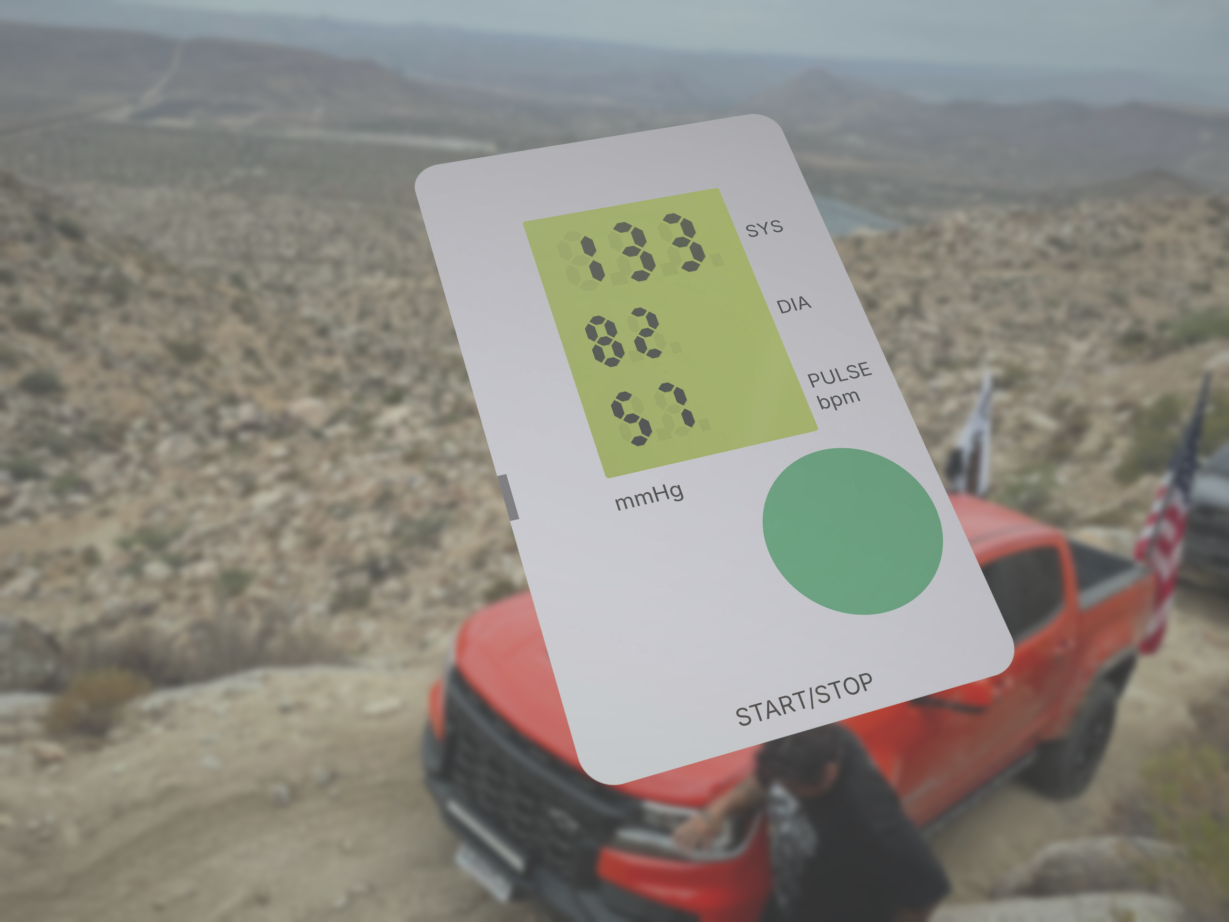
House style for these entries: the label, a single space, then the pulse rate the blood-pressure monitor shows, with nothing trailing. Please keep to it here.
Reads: 57 bpm
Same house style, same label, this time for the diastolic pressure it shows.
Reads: 82 mmHg
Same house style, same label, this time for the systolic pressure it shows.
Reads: 133 mmHg
